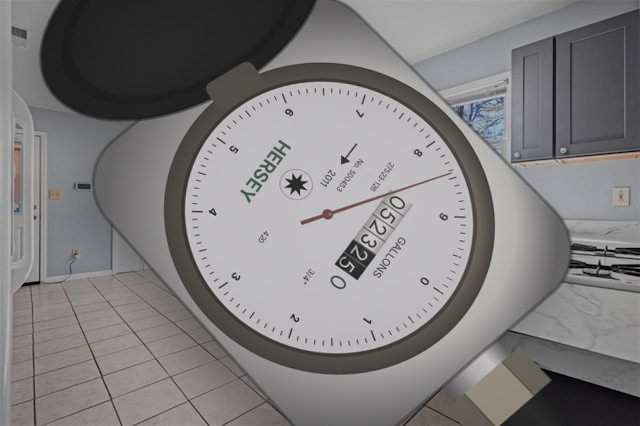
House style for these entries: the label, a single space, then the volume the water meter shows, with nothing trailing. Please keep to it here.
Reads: 523248.4 gal
